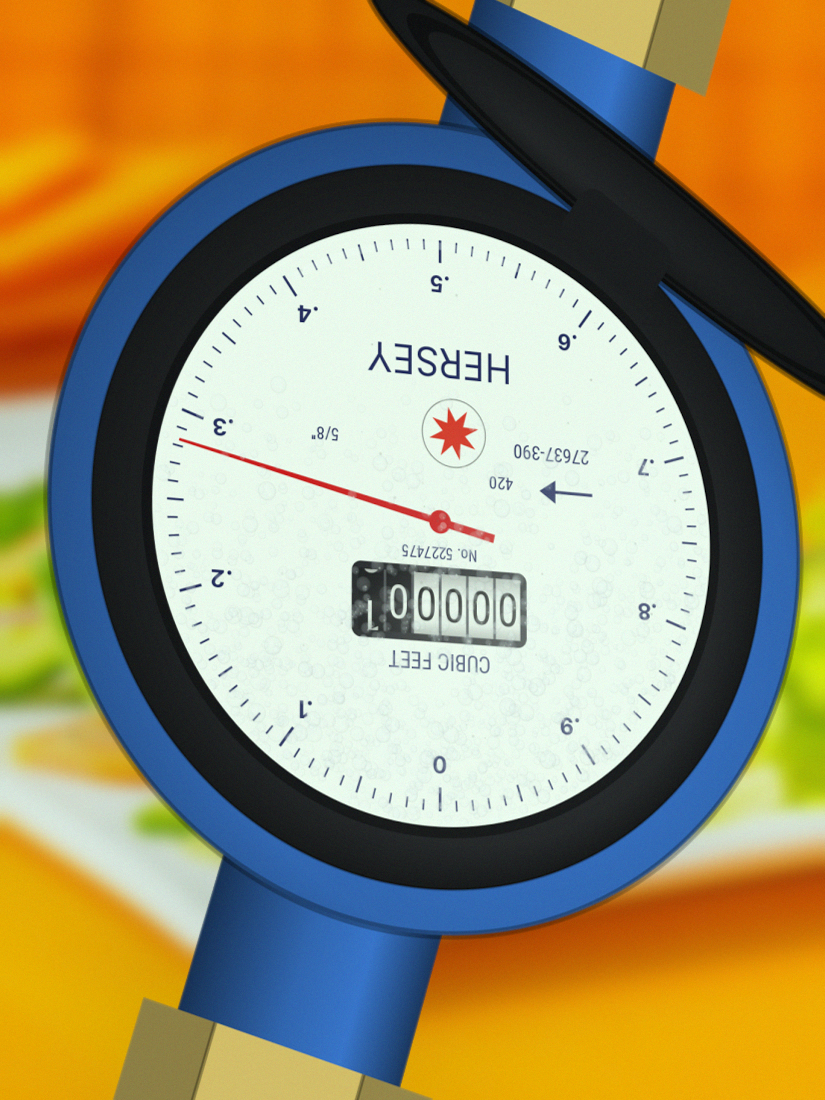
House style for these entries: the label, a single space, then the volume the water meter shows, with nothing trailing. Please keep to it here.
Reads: 1.28 ft³
